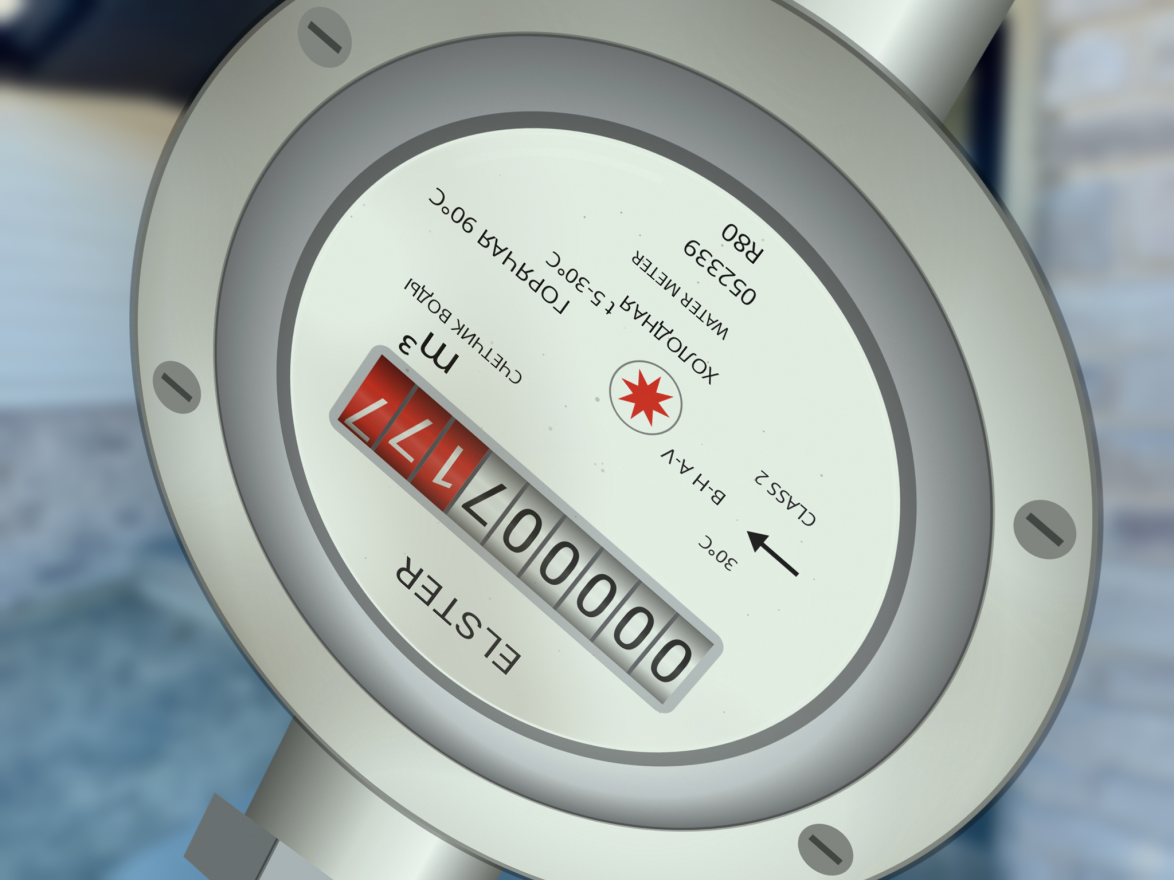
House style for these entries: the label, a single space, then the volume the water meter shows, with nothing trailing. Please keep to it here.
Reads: 7.177 m³
